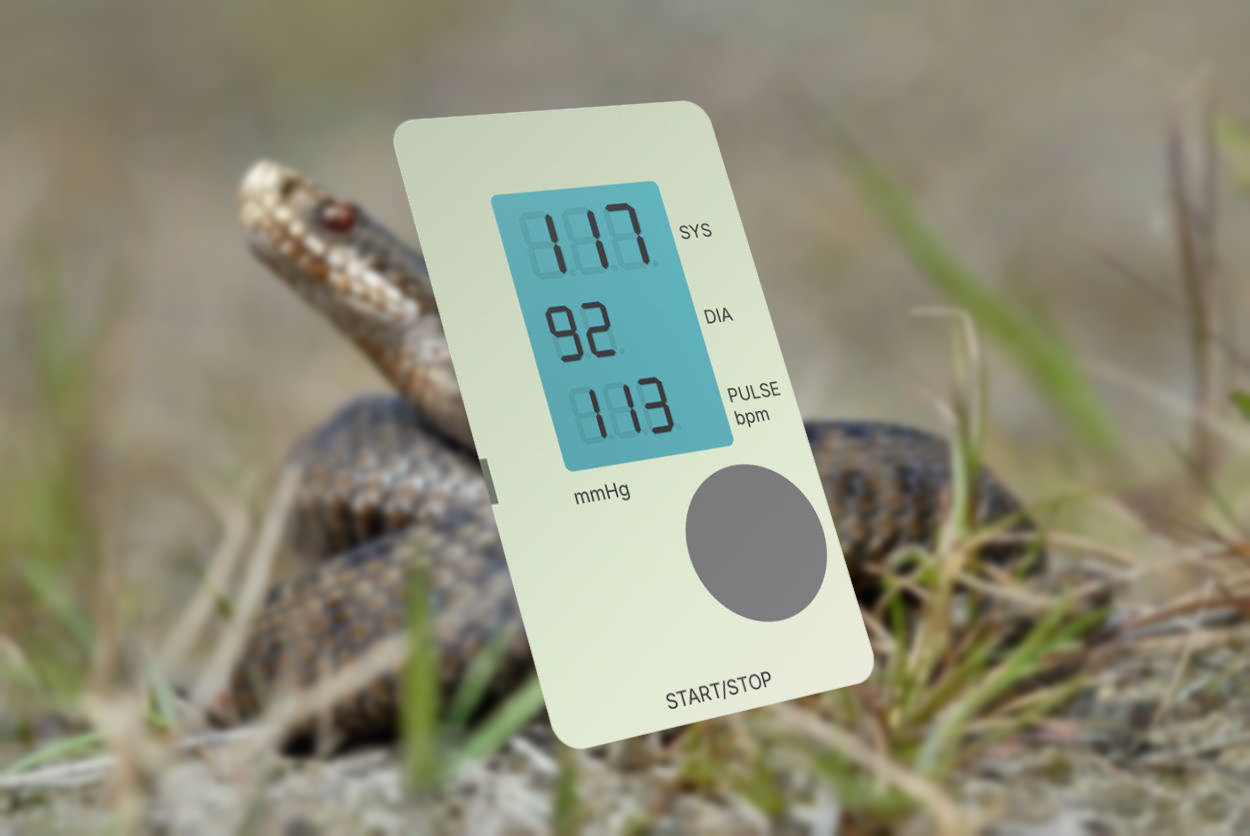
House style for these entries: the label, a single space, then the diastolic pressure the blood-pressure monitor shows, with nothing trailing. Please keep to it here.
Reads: 92 mmHg
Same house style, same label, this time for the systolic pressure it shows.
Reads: 117 mmHg
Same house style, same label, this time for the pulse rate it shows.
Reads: 113 bpm
